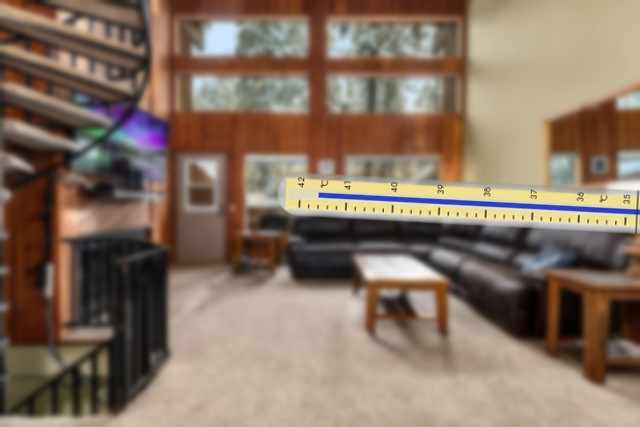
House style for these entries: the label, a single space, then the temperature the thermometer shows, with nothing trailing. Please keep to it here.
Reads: 41.6 °C
